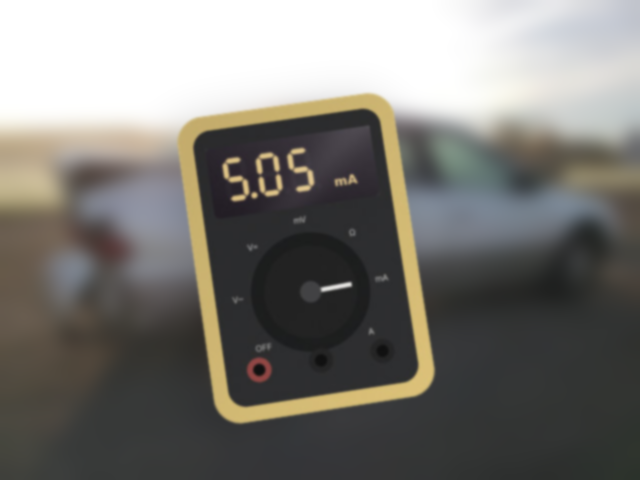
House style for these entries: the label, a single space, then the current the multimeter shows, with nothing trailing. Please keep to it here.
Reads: 5.05 mA
